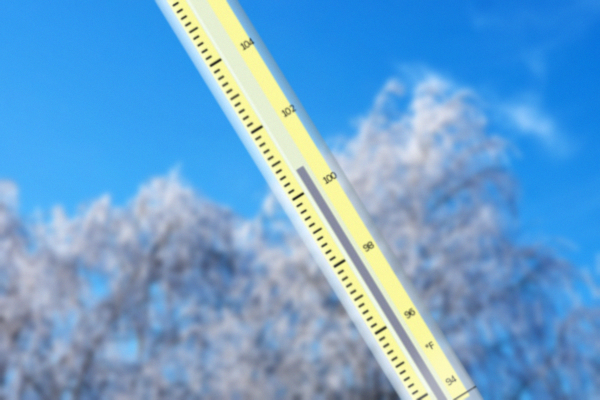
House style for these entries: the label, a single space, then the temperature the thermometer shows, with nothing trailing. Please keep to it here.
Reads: 100.6 °F
